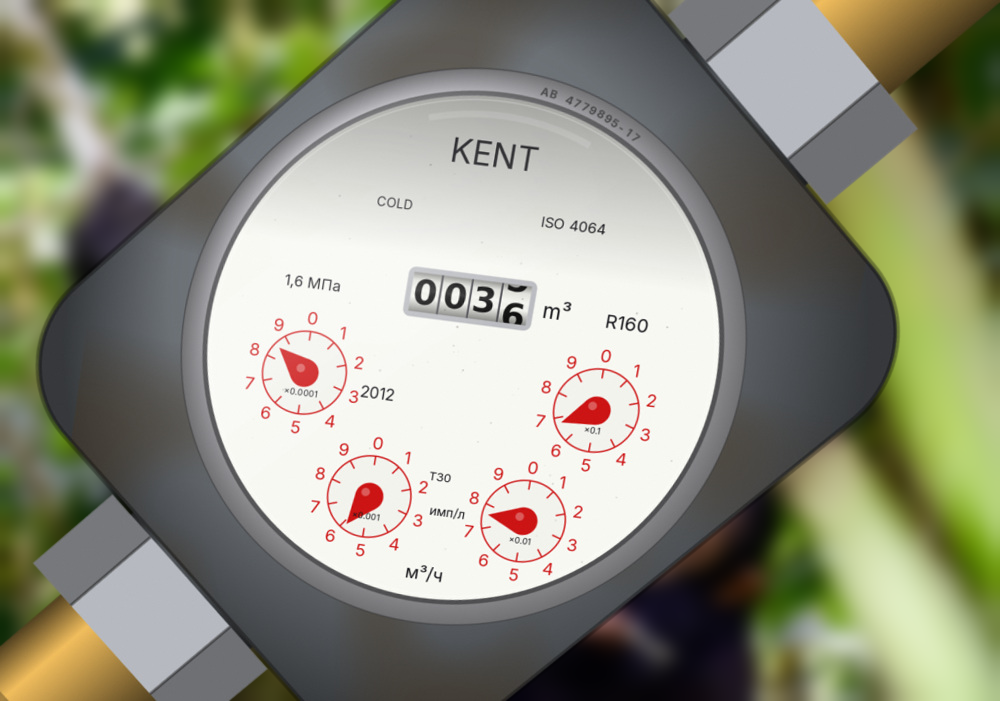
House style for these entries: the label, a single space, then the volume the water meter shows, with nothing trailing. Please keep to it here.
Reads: 35.6758 m³
